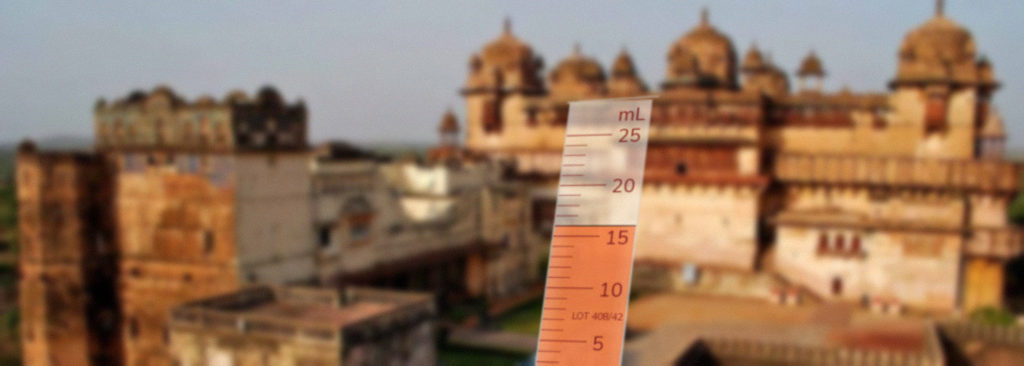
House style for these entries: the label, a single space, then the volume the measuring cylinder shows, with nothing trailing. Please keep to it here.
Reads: 16 mL
